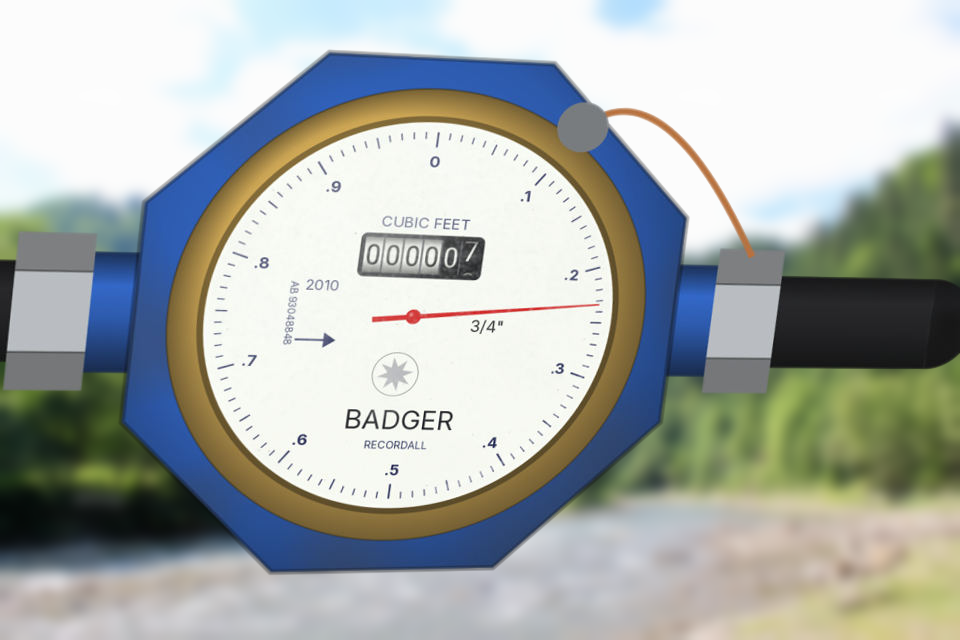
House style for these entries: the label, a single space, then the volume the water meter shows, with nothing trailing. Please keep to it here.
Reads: 7.23 ft³
